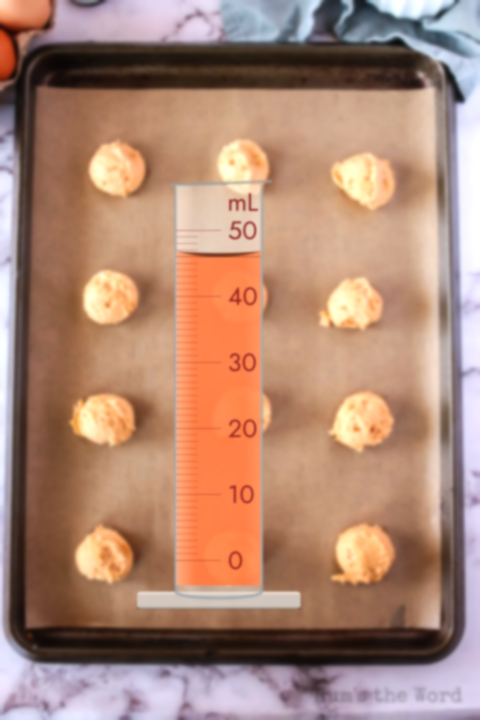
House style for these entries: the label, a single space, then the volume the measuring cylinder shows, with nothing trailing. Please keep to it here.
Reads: 46 mL
